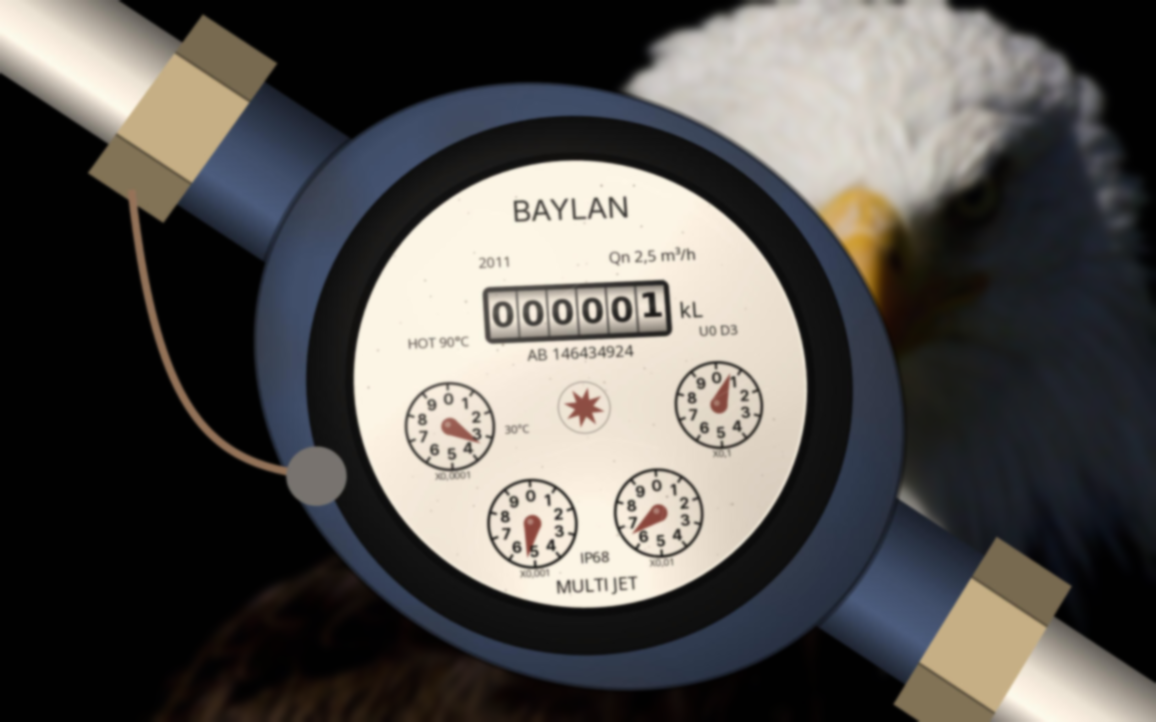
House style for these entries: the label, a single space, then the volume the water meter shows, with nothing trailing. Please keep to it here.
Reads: 1.0653 kL
